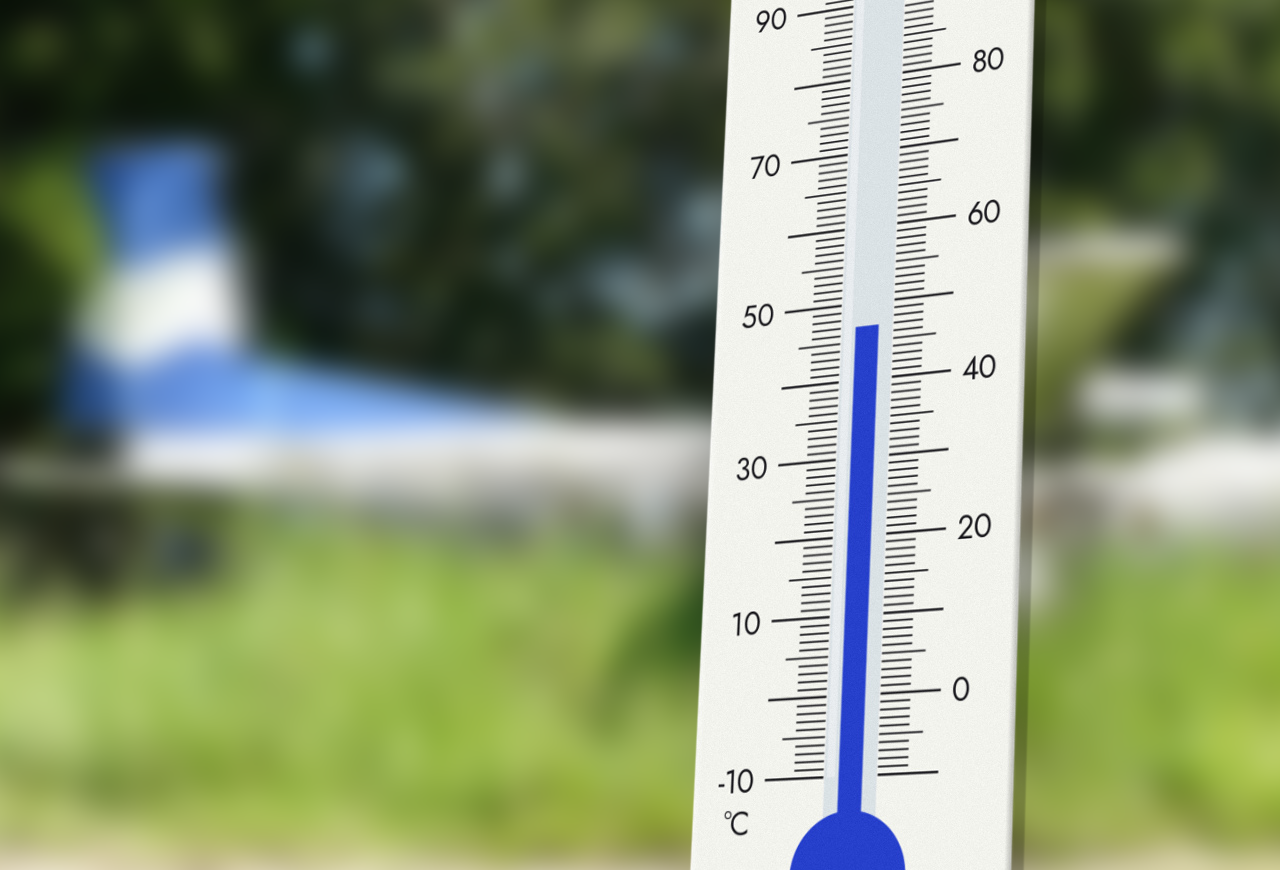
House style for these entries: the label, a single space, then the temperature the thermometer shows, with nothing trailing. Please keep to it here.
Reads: 47 °C
